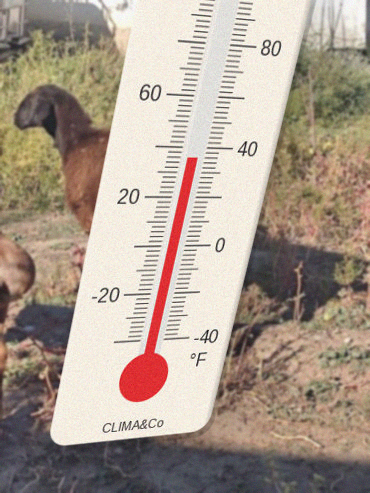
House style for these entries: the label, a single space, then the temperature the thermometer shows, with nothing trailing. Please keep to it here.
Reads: 36 °F
